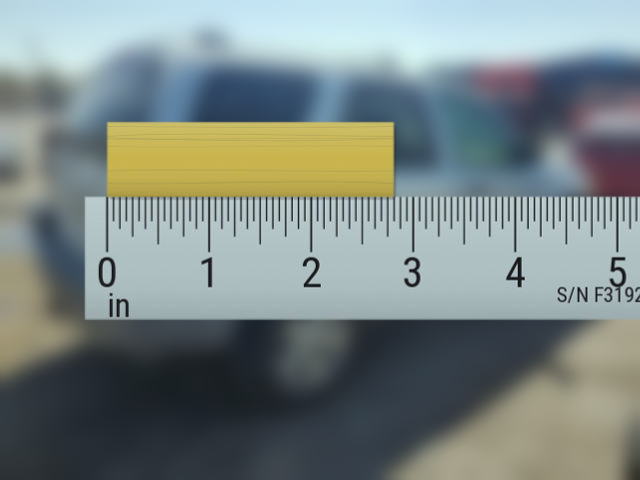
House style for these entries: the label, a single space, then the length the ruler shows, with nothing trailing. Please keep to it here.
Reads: 2.8125 in
